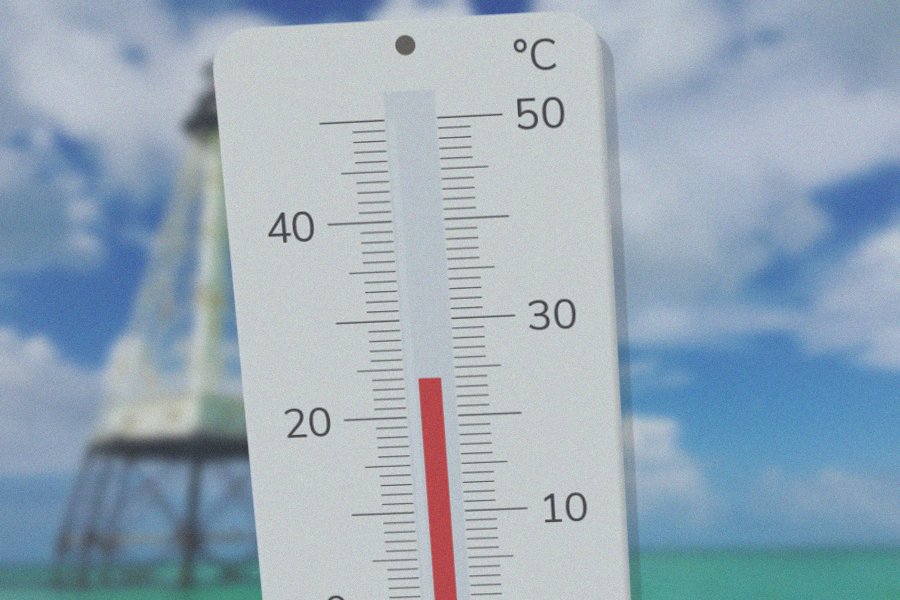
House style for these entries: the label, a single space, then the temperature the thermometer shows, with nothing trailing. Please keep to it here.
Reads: 24 °C
